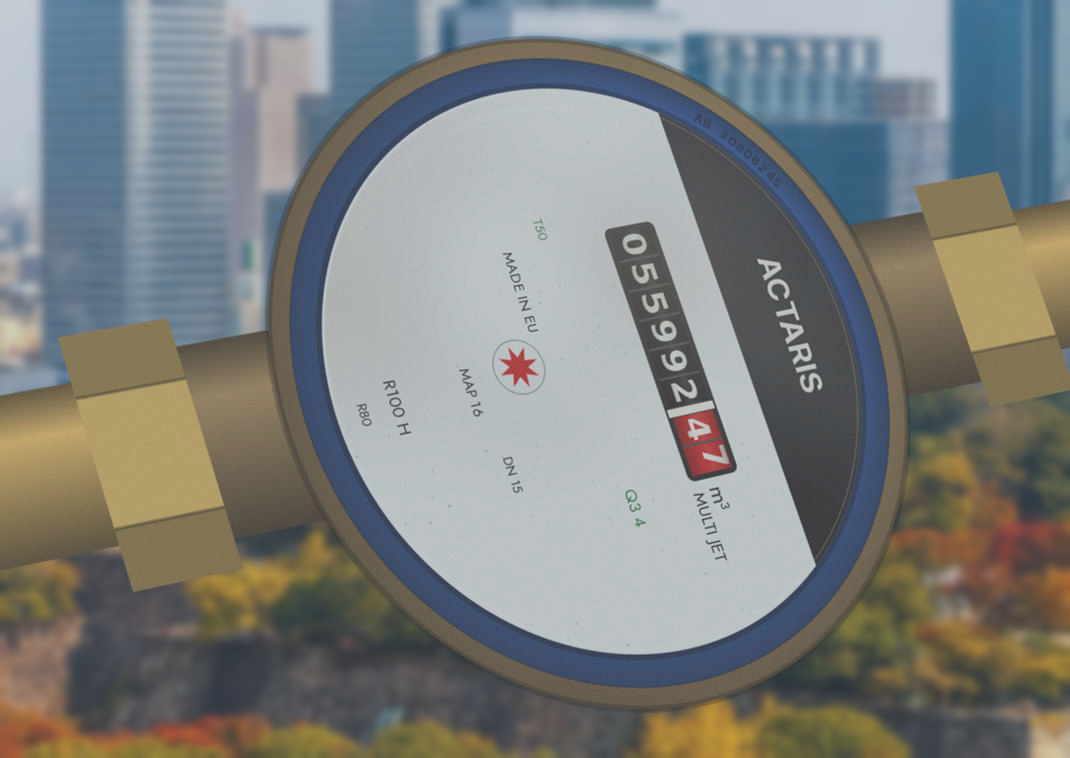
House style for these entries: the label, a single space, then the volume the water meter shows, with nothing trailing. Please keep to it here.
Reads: 55992.47 m³
